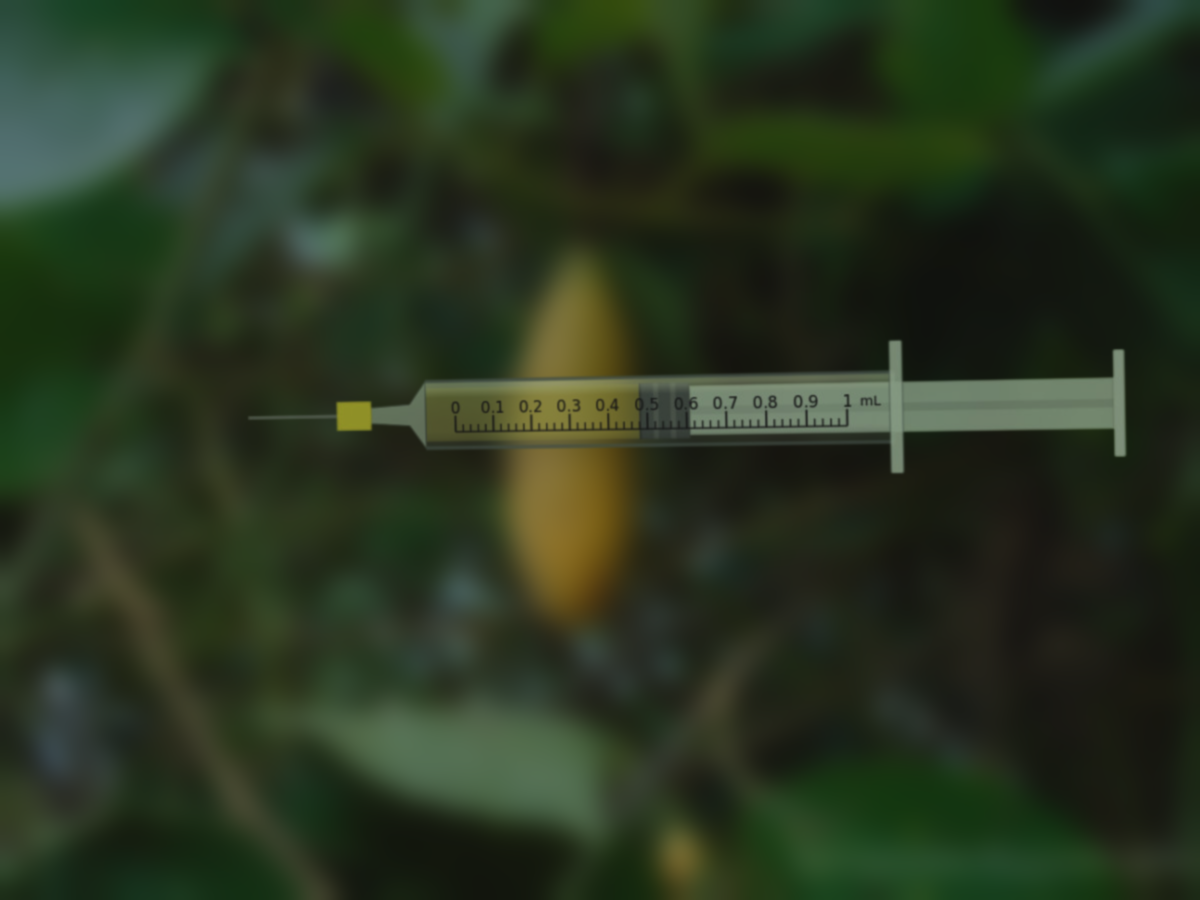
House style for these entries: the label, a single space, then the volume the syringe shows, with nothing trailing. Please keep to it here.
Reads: 0.48 mL
